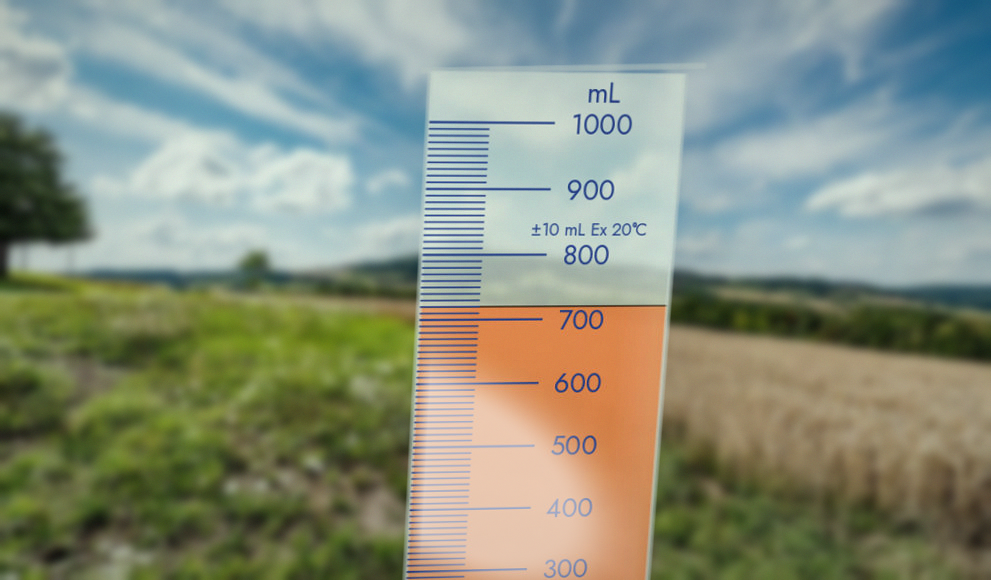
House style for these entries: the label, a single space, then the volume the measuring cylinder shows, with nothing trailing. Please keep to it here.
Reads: 720 mL
